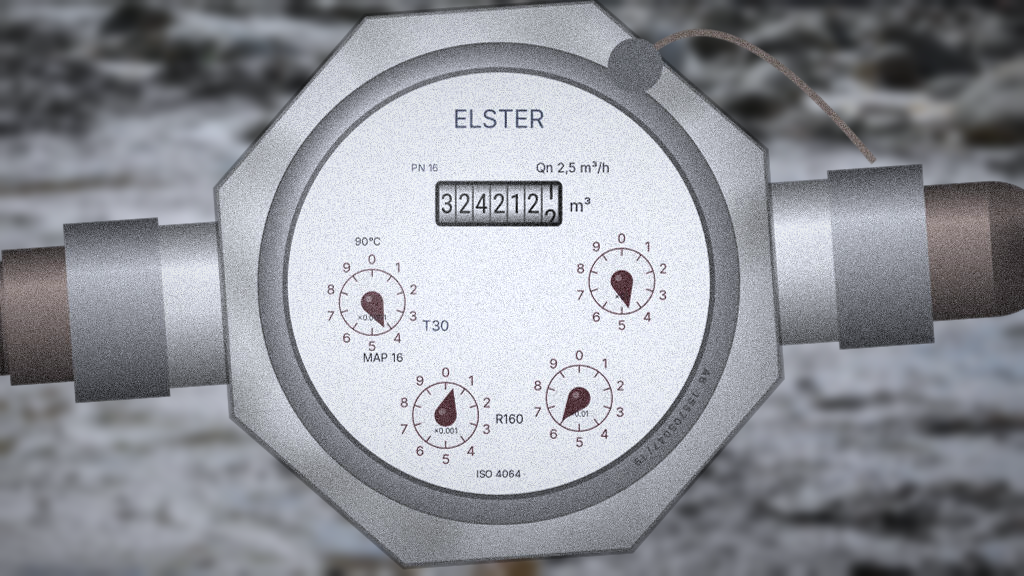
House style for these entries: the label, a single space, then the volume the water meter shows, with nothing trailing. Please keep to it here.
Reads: 3242121.4604 m³
